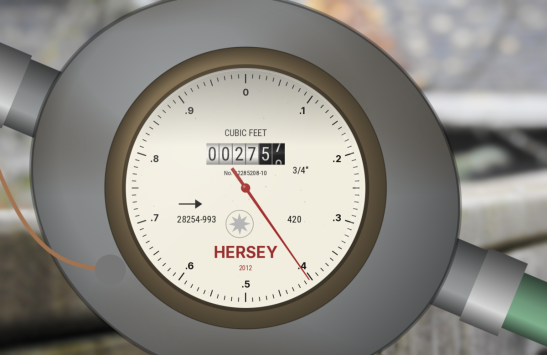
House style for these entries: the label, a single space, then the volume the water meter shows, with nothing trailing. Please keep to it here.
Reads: 2757.40 ft³
